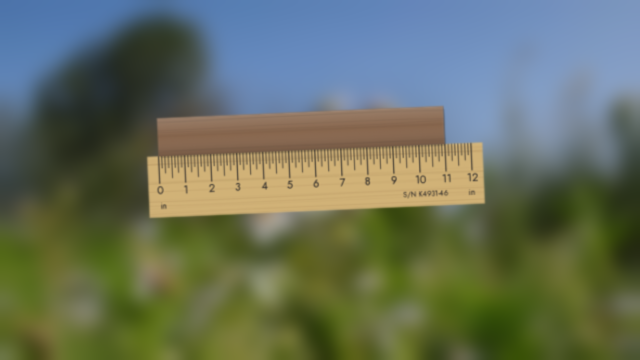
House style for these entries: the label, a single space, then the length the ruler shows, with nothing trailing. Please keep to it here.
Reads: 11 in
